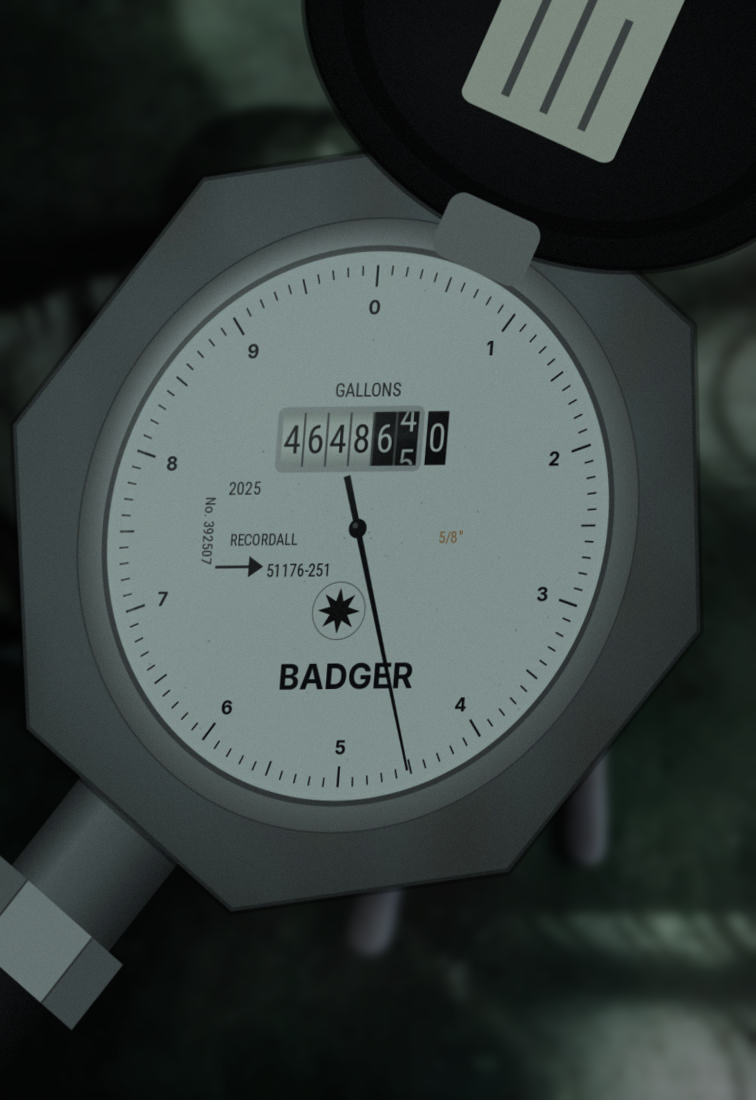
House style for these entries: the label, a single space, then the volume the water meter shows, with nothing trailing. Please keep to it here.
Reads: 4648644.5 gal
